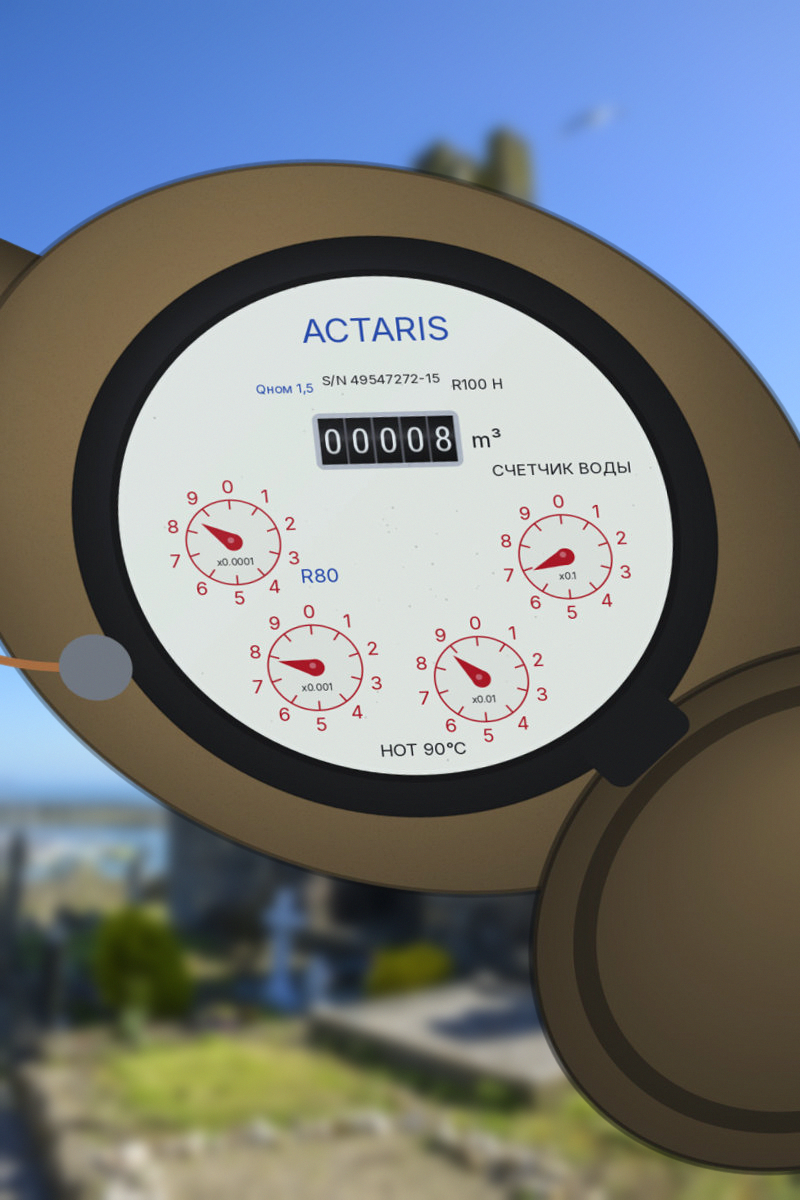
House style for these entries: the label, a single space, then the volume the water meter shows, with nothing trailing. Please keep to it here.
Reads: 8.6878 m³
